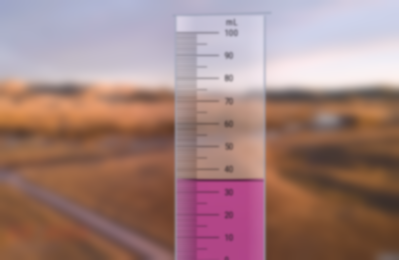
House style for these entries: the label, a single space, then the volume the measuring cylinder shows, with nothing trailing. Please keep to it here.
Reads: 35 mL
